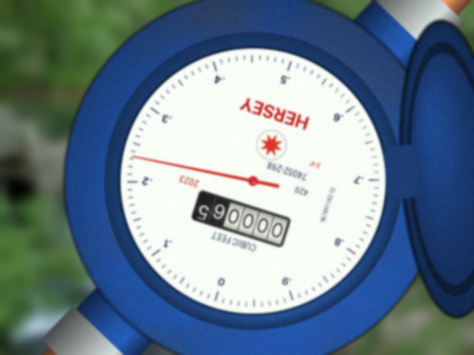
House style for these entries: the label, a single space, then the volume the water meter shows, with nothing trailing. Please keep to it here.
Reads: 65.23 ft³
